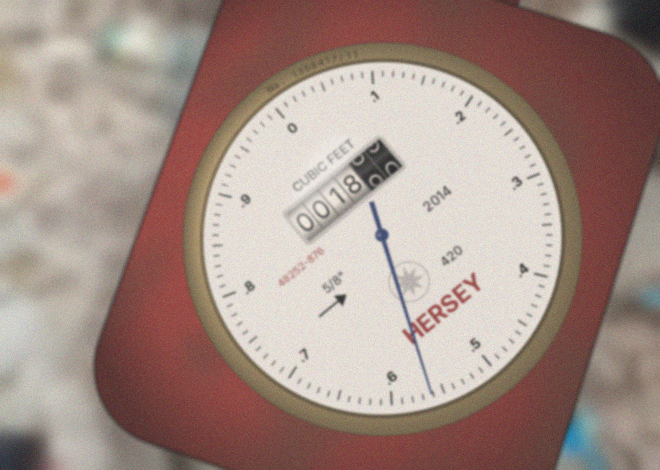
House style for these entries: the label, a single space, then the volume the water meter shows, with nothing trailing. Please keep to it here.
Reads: 1889.56 ft³
